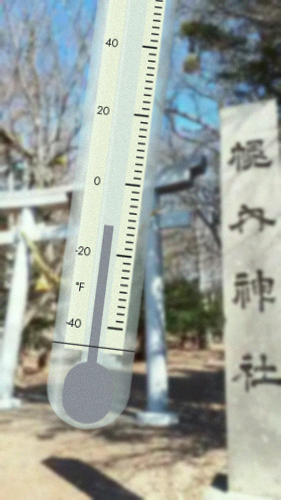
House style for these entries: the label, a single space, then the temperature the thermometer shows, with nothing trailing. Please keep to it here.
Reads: -12 °F
